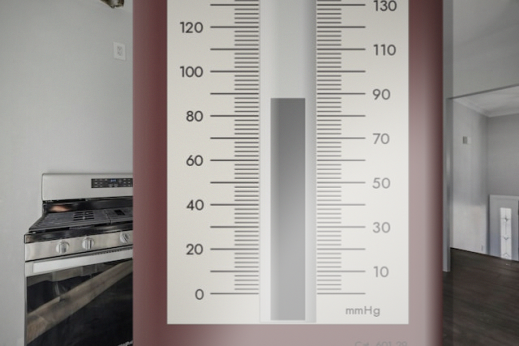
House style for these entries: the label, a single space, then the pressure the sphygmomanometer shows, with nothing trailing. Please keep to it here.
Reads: 88 mmHg
